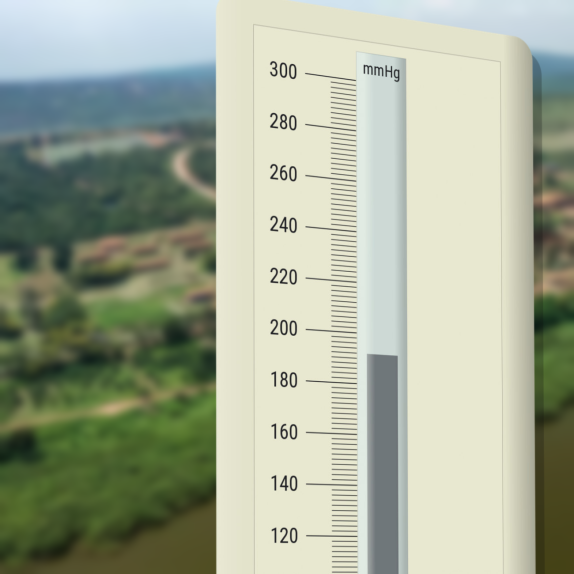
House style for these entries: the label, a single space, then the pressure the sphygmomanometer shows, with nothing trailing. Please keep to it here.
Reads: 192 mmHg
